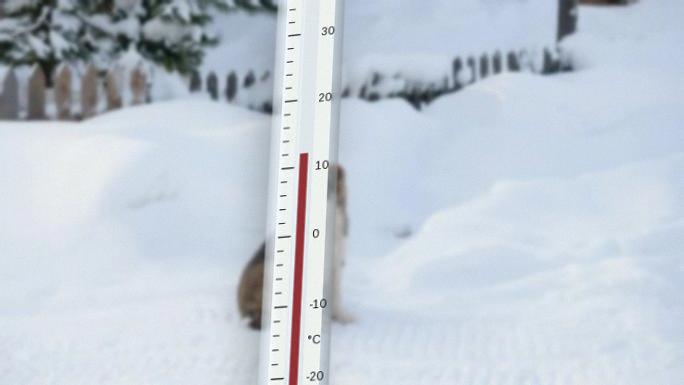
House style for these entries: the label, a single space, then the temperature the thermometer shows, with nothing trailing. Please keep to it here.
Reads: 12 °C
